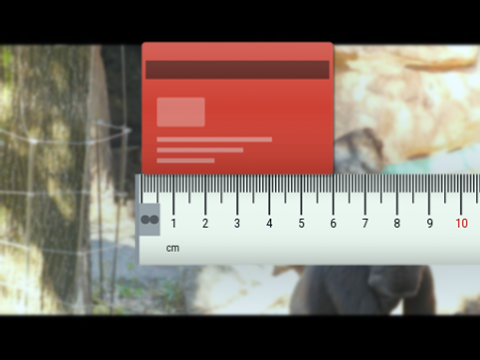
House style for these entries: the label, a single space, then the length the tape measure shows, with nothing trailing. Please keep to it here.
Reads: 6 cm
